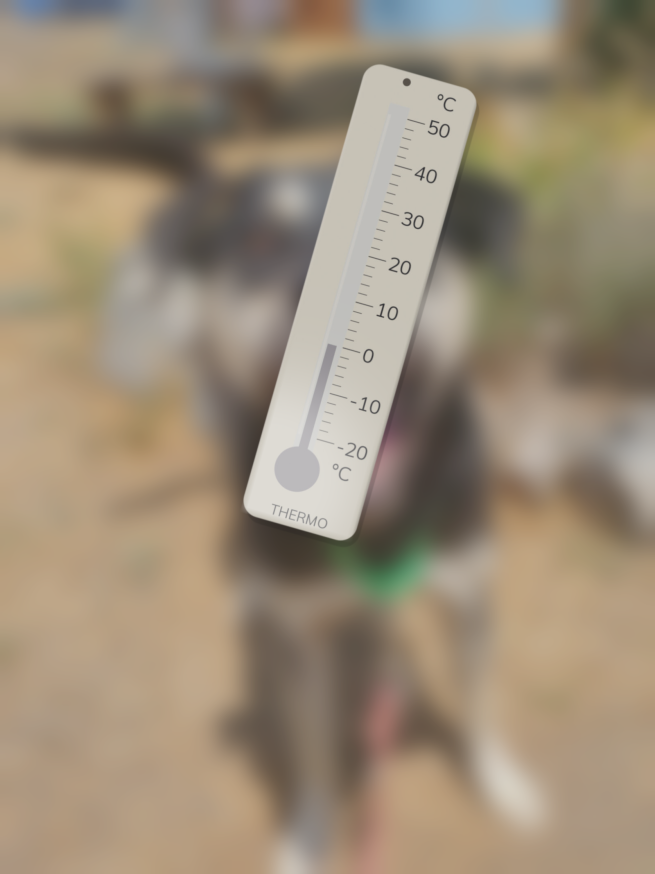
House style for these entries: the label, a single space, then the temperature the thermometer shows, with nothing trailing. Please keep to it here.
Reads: 0 °C
